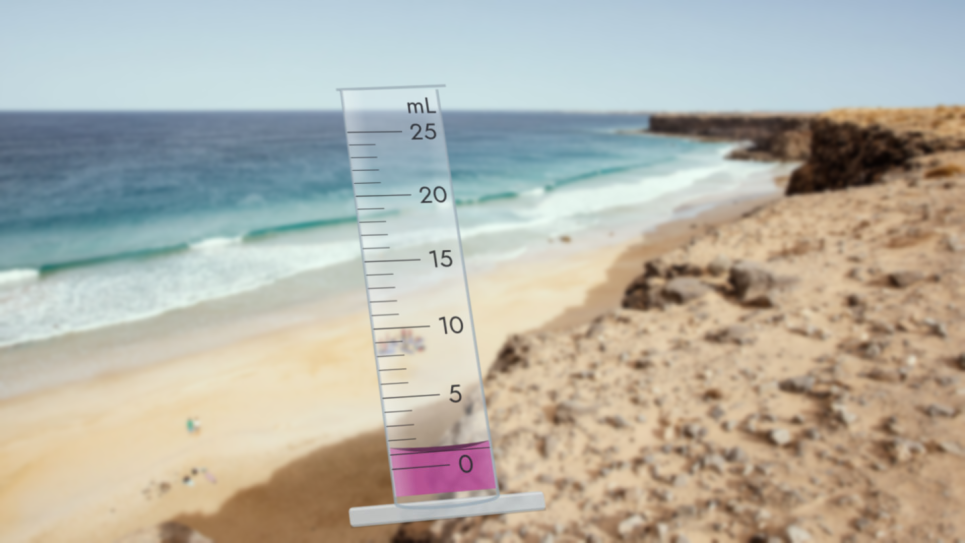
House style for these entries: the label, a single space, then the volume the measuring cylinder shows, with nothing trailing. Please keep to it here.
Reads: 1 mL
